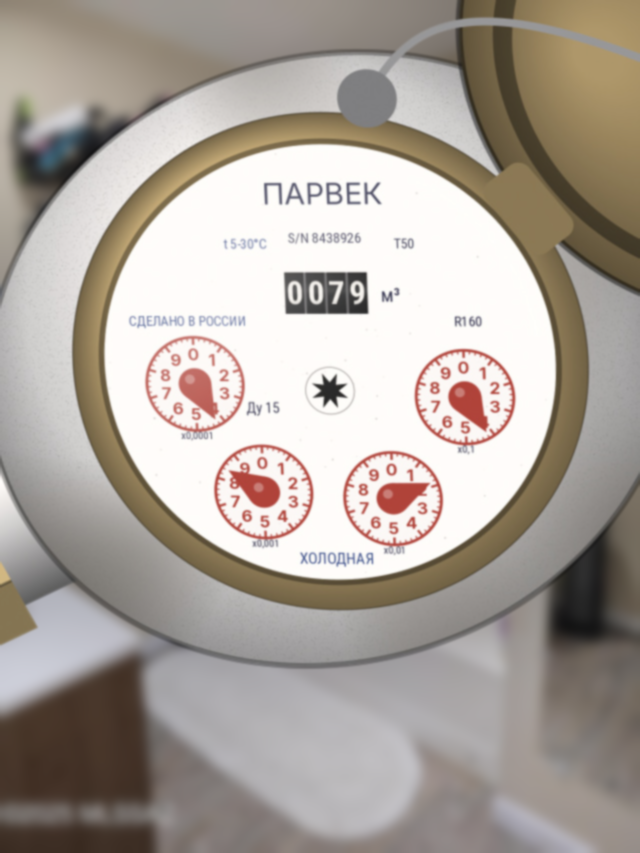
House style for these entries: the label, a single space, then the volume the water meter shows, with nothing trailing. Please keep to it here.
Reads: 79.4184 m³
